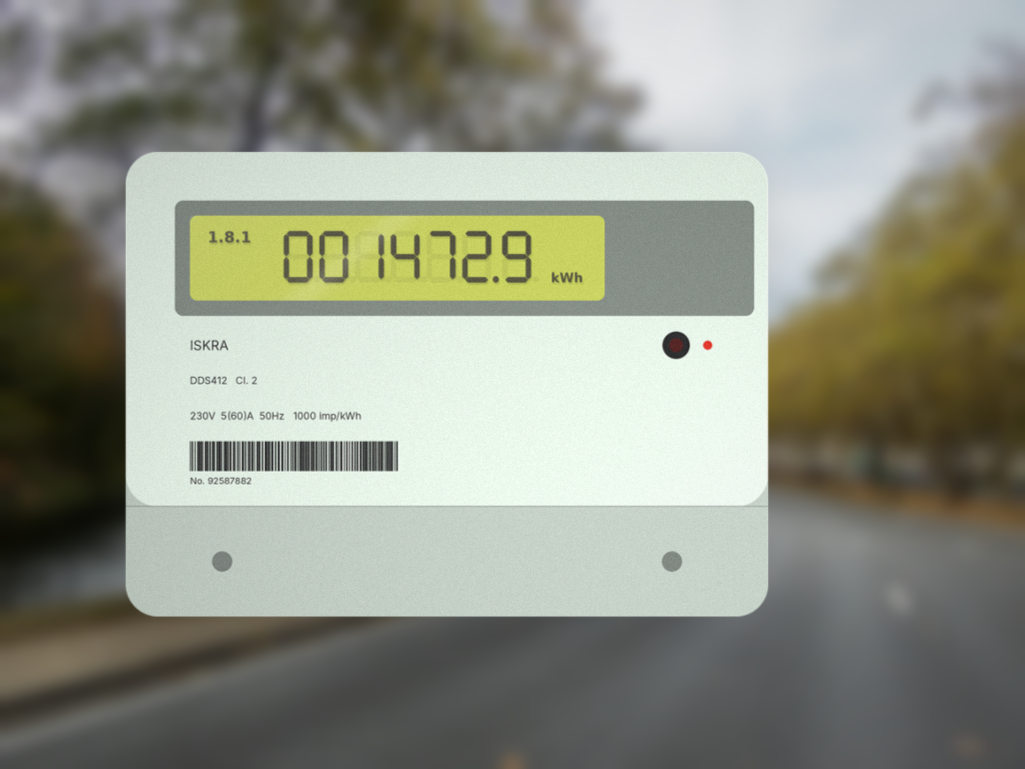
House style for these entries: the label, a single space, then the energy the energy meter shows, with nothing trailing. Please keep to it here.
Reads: 1472.9 kWh
